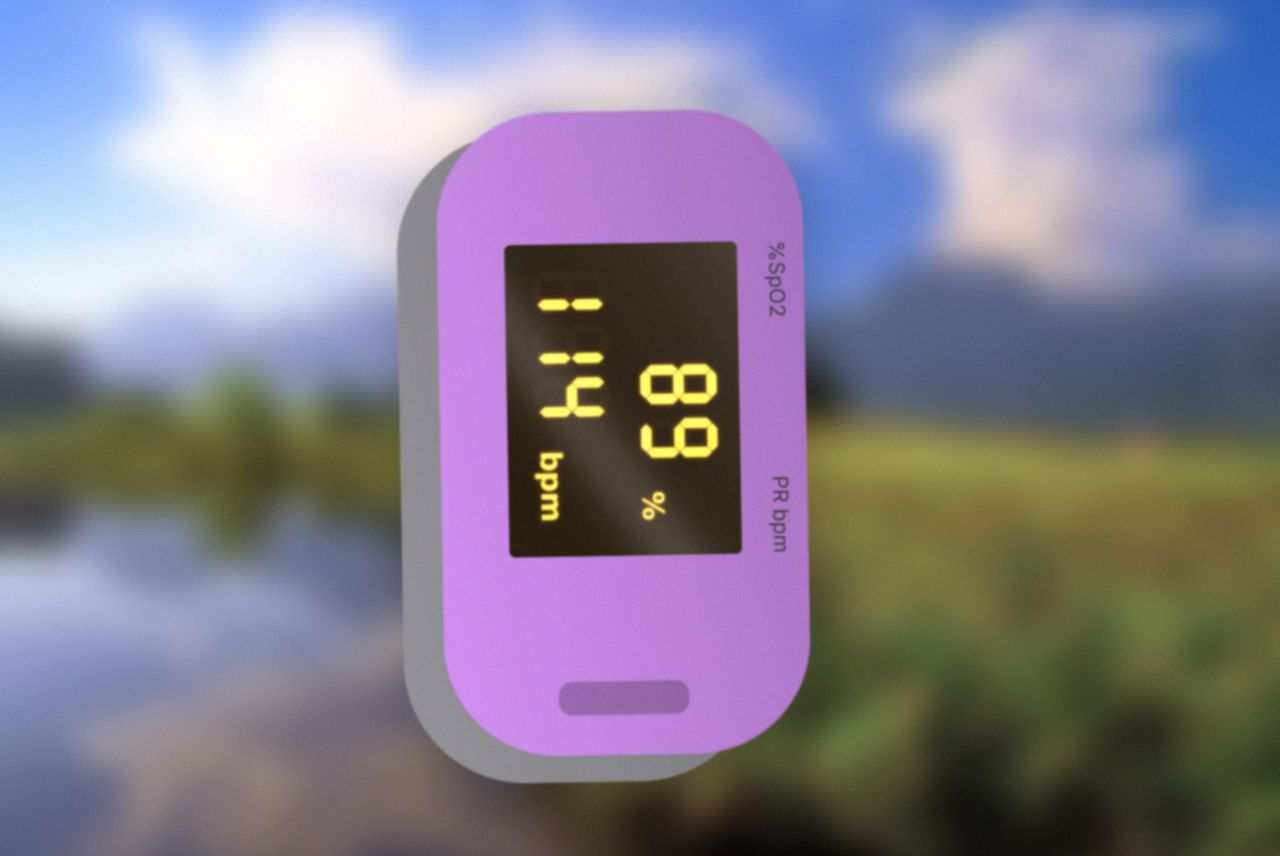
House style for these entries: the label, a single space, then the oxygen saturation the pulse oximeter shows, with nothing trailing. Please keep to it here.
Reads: 89 %
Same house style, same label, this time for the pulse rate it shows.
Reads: 114 bpm
